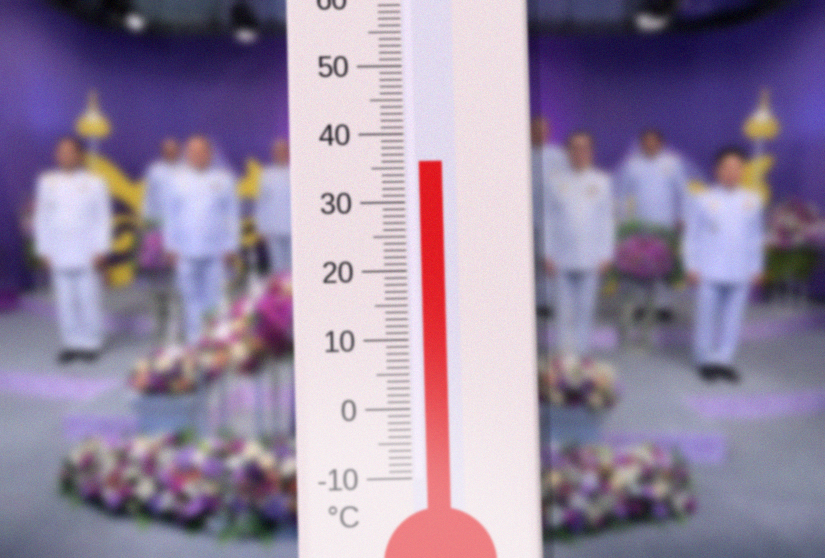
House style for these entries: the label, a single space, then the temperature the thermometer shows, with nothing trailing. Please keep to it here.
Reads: 36 °C
